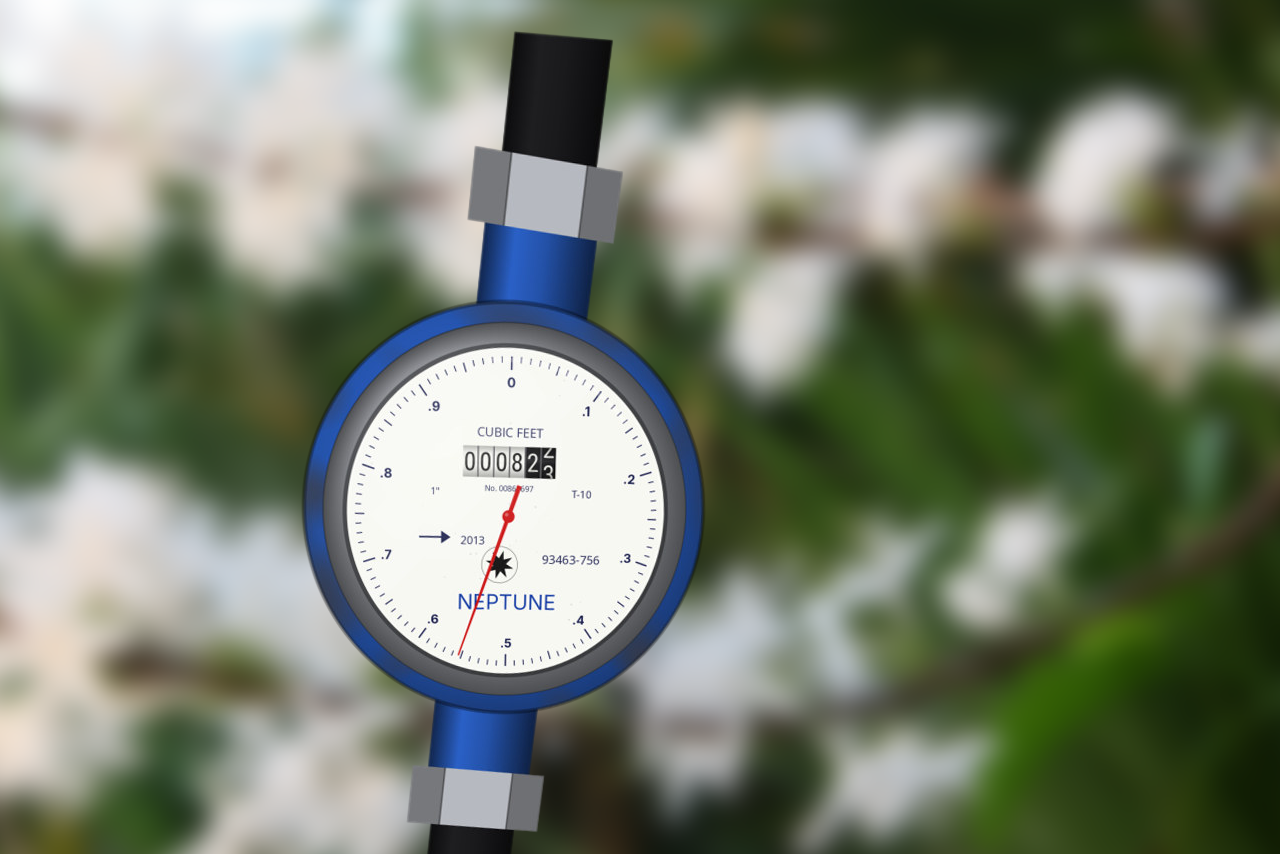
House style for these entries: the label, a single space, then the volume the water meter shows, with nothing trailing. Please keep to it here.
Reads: 822.55 ft³
